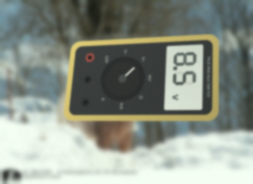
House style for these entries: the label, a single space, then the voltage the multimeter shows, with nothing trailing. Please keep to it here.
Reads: 8.5 V
